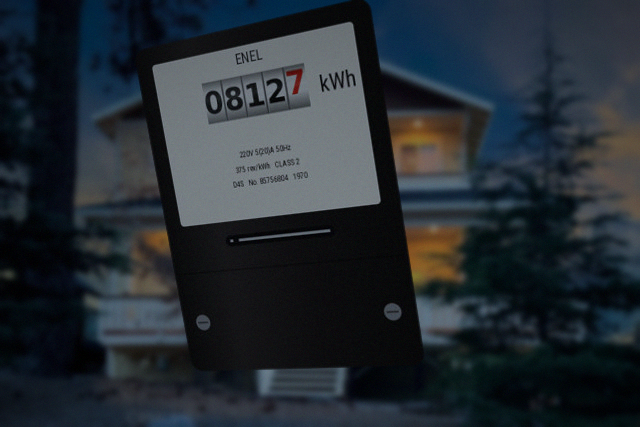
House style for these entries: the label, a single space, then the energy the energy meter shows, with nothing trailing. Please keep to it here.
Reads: 812.7 kWh
